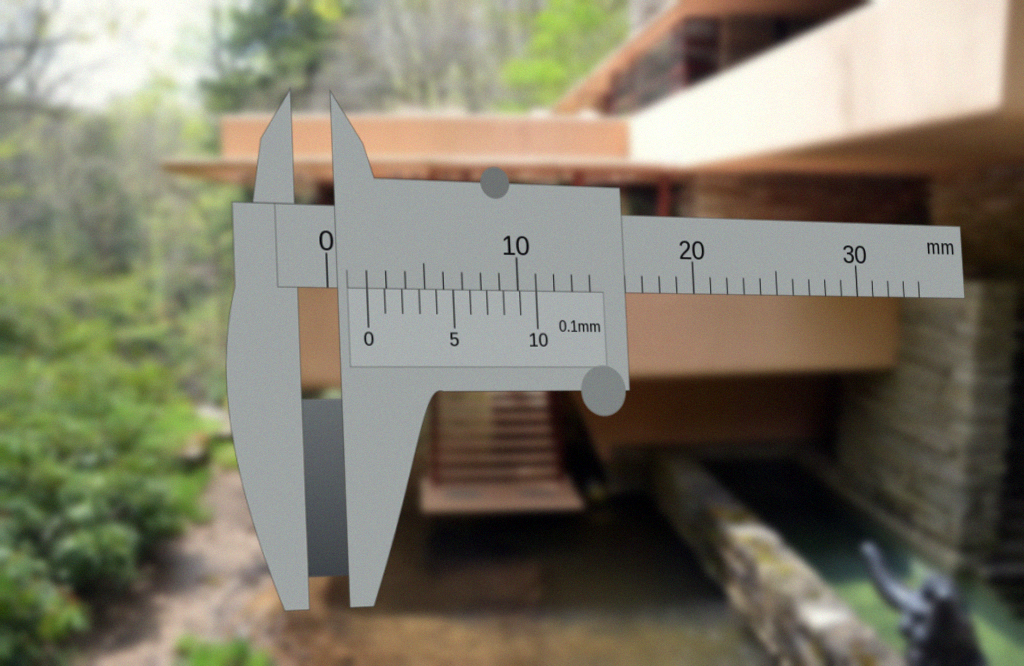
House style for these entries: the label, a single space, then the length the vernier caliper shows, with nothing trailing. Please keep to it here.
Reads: 2.0 mm
